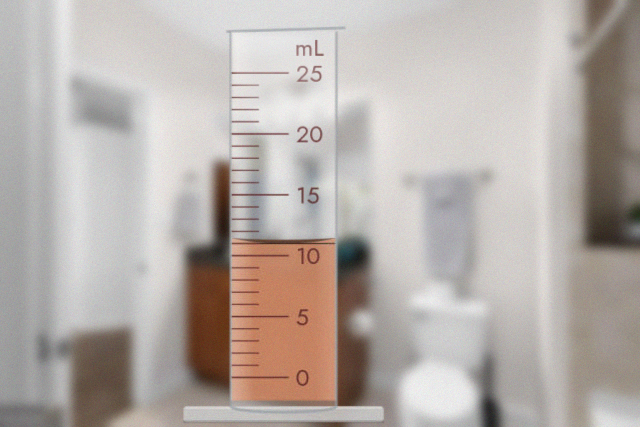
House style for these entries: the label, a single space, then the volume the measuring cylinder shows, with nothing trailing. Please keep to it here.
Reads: 11 mL
